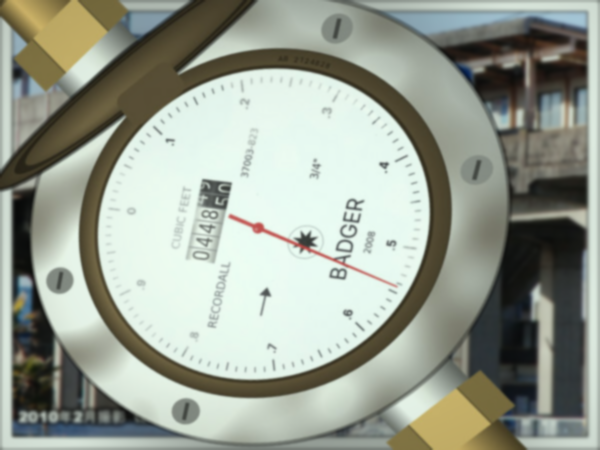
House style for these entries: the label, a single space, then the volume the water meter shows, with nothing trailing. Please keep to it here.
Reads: 44849.54 ft³
